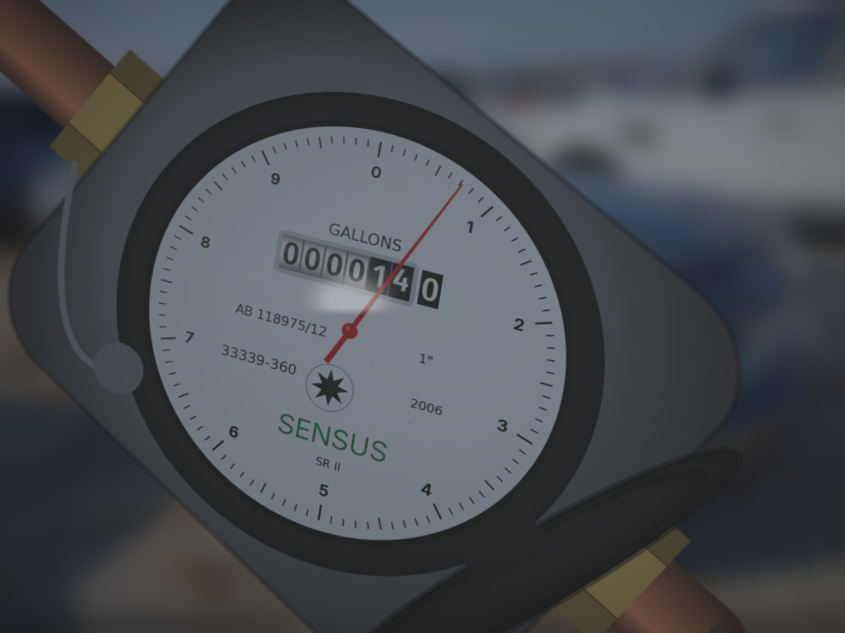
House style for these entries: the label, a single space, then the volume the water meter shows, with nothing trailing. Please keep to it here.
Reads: 140.7 gal
